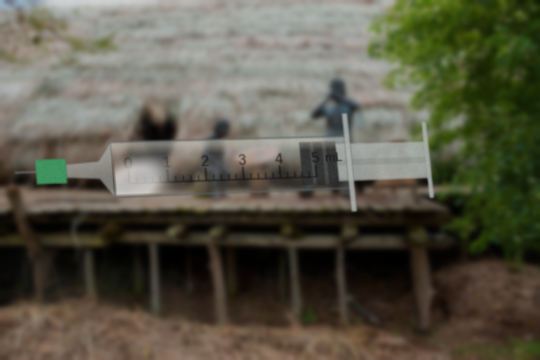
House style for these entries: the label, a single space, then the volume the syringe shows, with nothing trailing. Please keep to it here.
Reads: 4.6 mL
